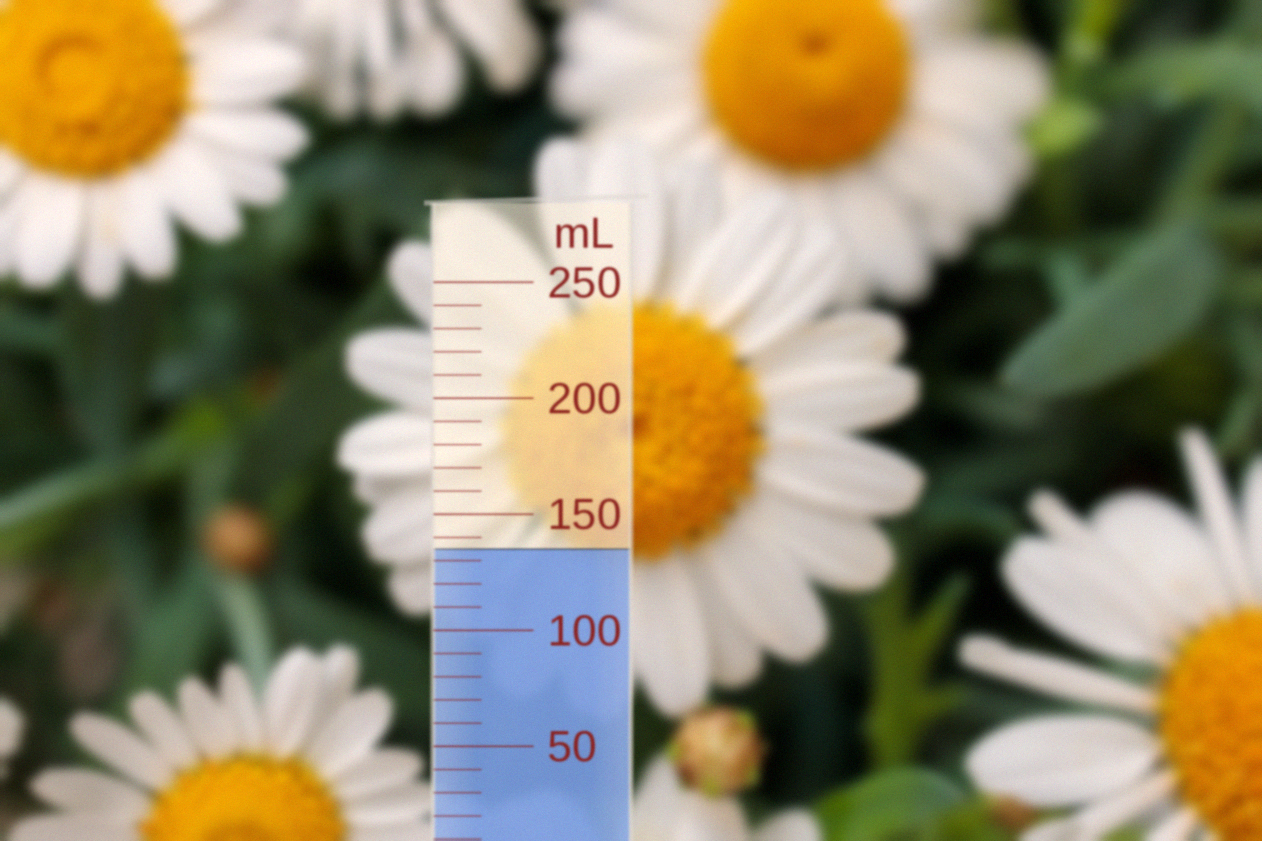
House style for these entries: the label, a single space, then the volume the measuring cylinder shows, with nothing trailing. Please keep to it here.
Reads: 135 mL
